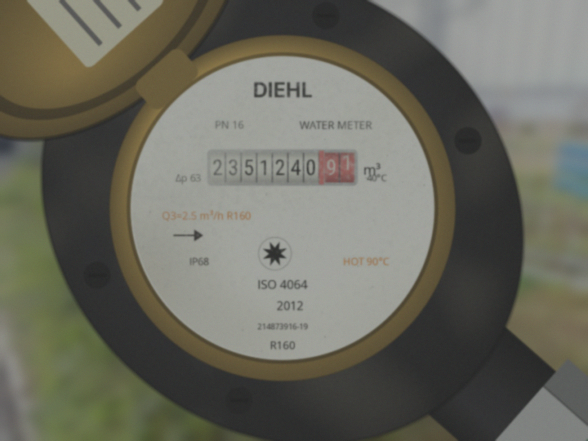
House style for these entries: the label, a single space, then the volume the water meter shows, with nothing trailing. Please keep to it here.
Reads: 2351240.91 m³
